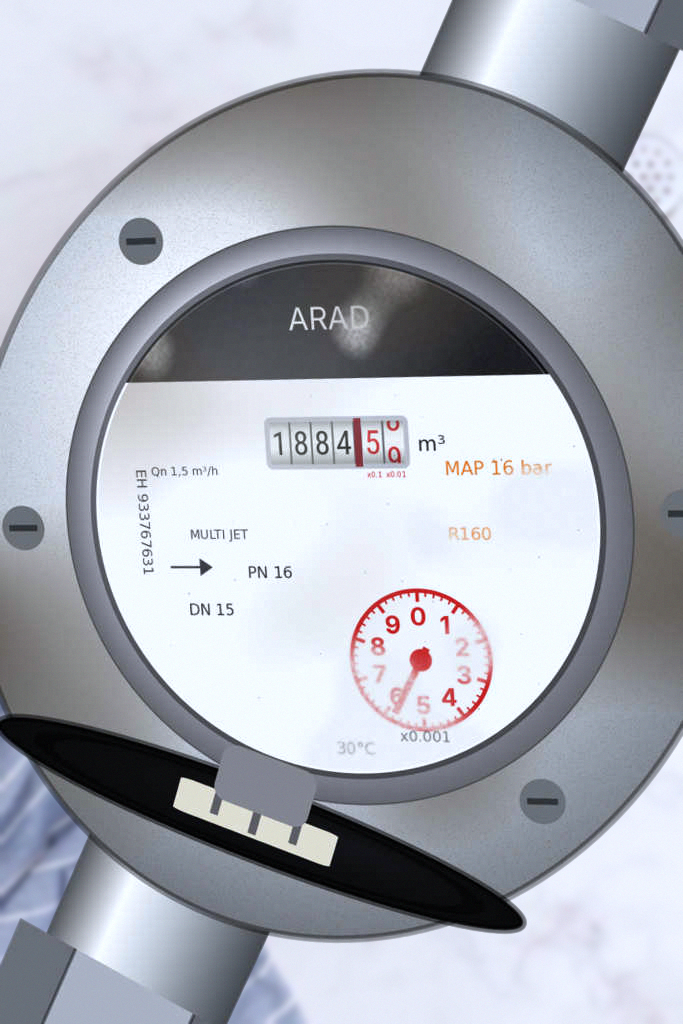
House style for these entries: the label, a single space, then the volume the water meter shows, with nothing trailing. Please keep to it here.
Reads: 1884.585 m³
